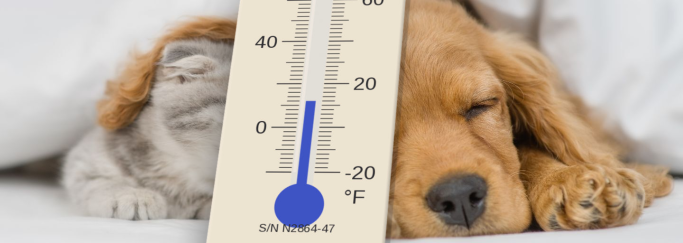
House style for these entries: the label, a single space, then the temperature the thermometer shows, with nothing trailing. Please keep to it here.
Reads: 12 °F
